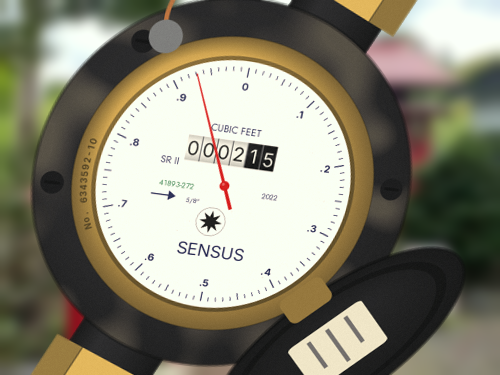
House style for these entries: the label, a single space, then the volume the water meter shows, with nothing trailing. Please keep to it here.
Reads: 214.93 ft³
